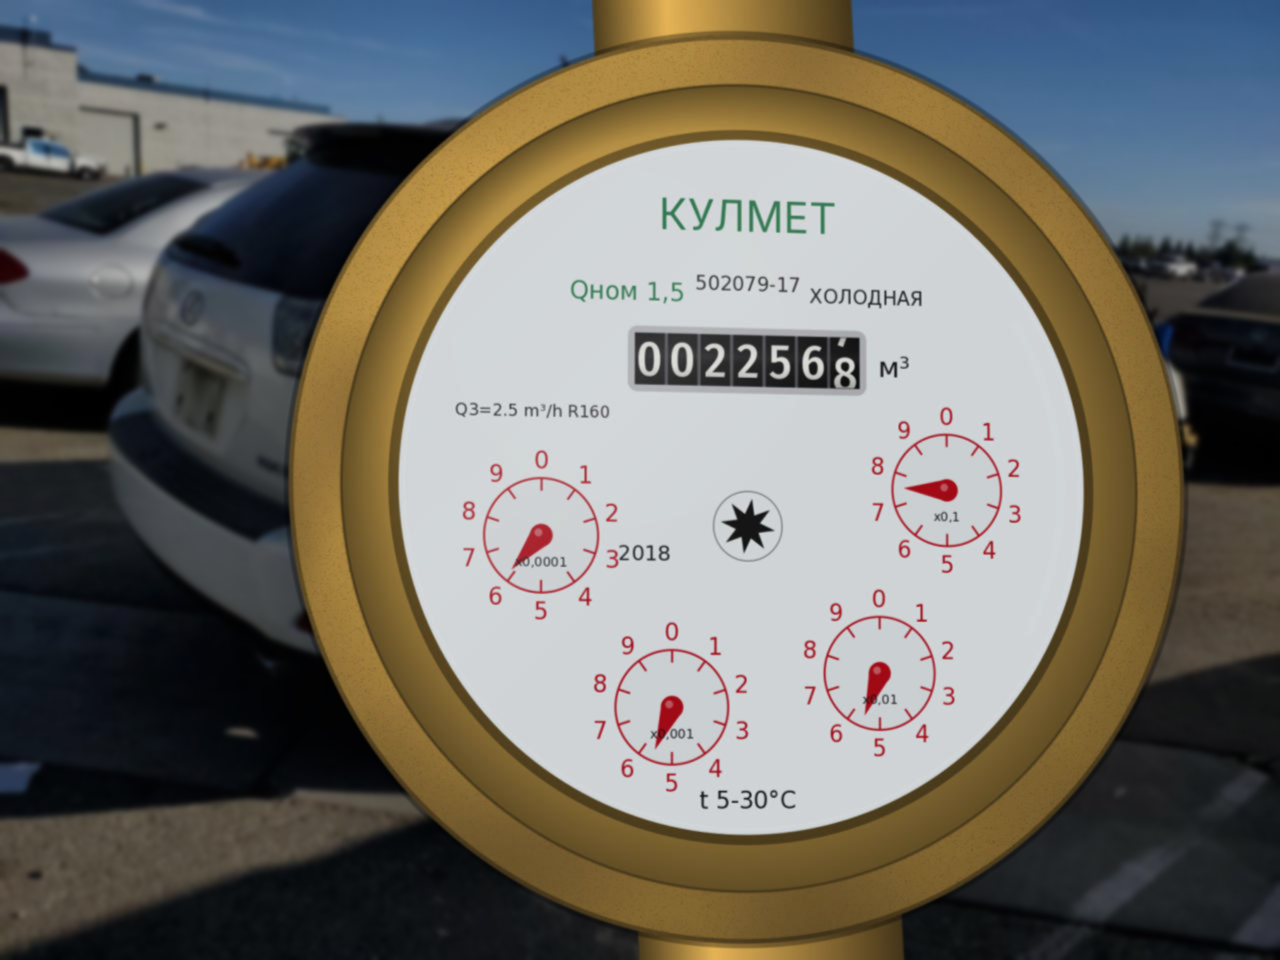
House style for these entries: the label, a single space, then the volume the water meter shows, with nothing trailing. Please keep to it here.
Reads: 22567.7556 m³
